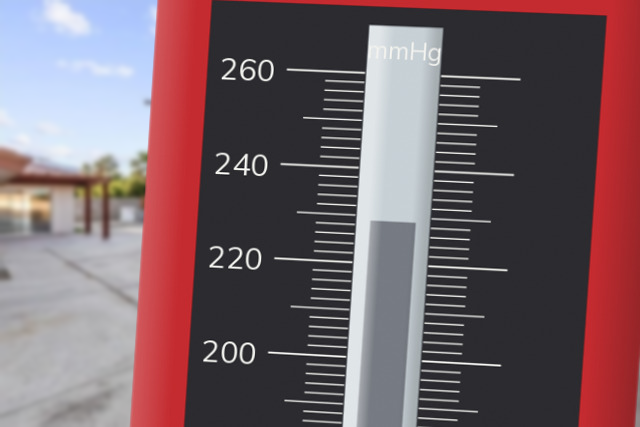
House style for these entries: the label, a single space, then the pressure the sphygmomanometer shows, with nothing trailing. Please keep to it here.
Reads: 229 mmHg
